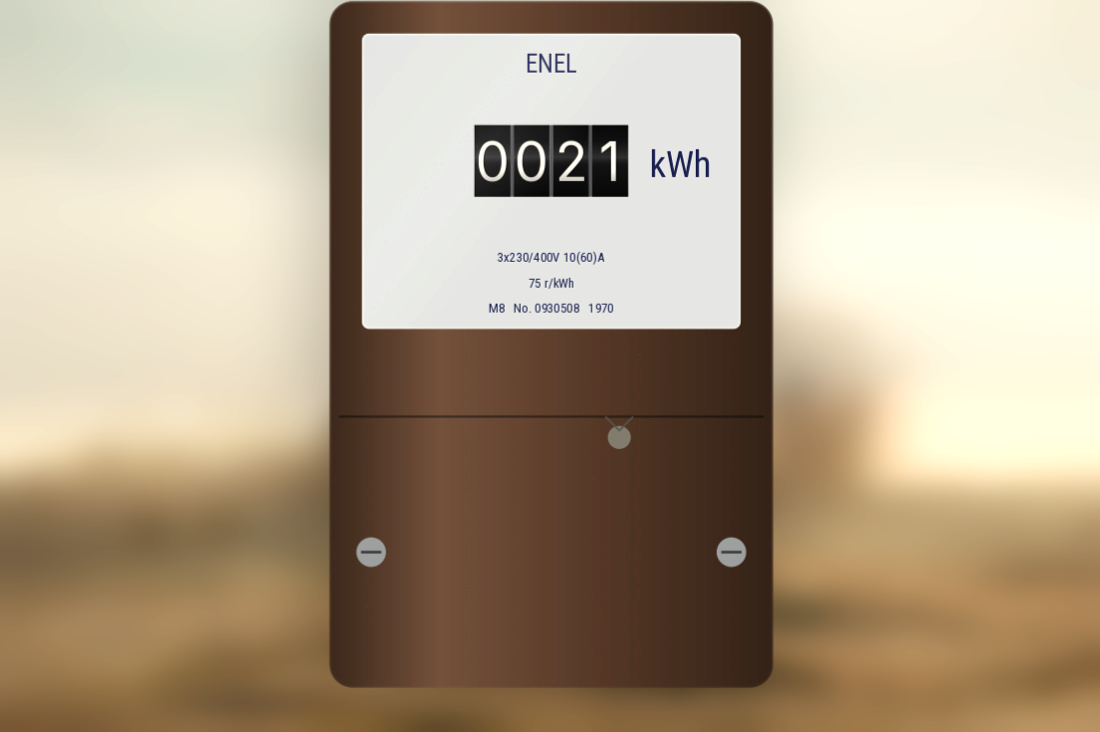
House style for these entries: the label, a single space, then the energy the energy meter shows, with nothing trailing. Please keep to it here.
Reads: 21 kWh
